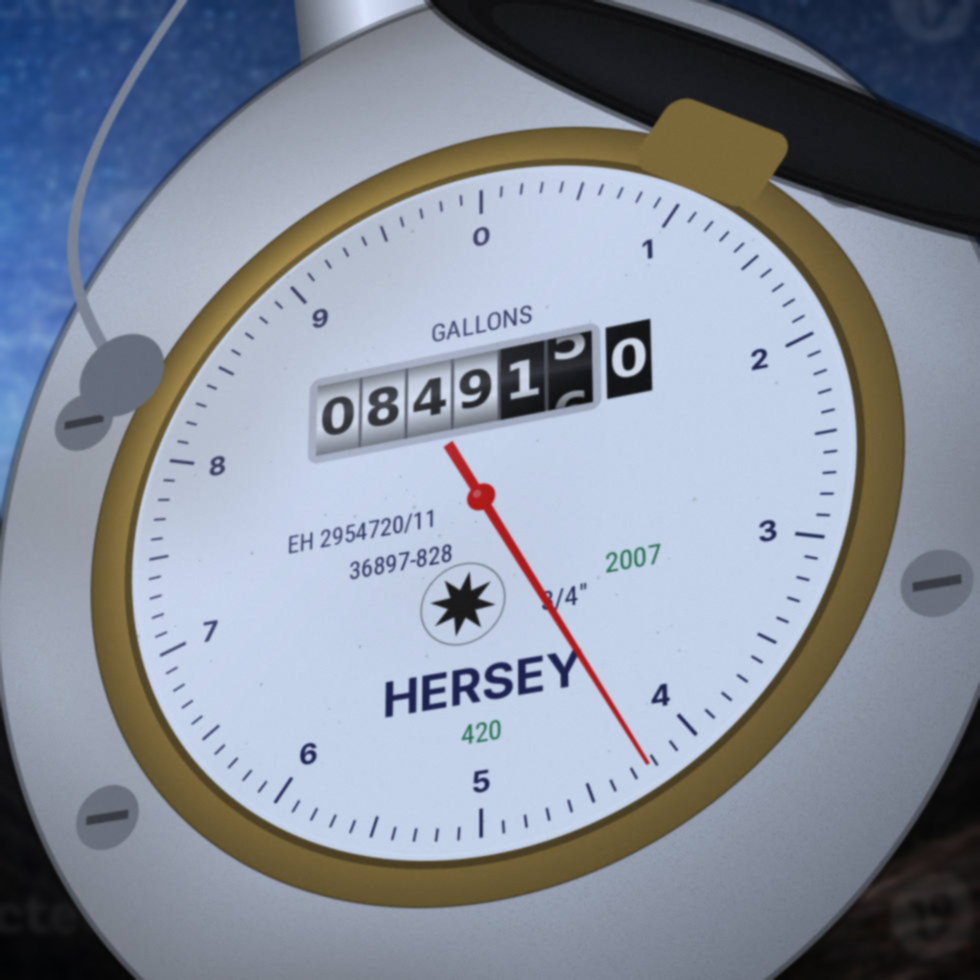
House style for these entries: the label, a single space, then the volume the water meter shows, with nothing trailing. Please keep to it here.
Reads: 849154.2 gal
